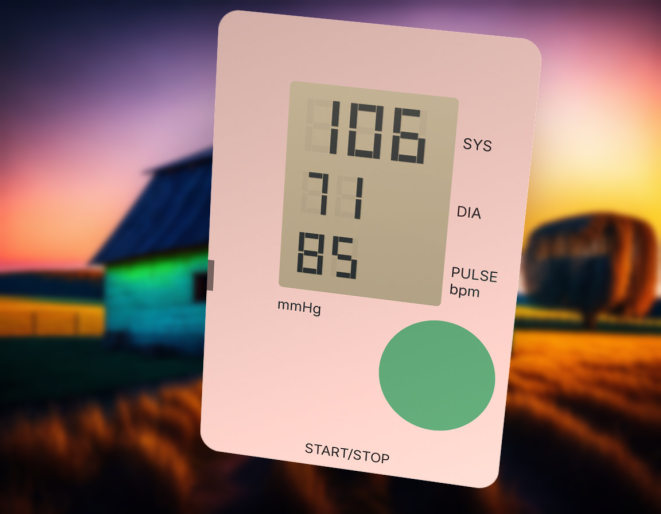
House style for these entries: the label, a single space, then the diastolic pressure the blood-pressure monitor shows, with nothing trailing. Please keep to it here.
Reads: 71 mmHg
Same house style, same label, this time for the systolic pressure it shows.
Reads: 106 mmHg
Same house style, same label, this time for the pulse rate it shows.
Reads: 85 bpm
